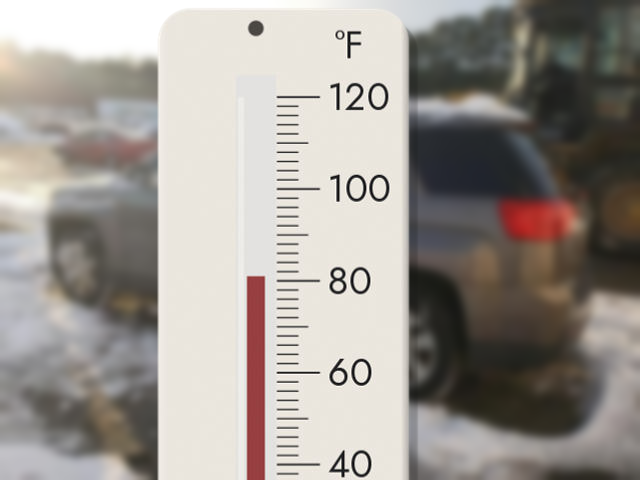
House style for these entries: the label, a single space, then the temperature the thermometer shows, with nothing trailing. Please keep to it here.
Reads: 81 °F
